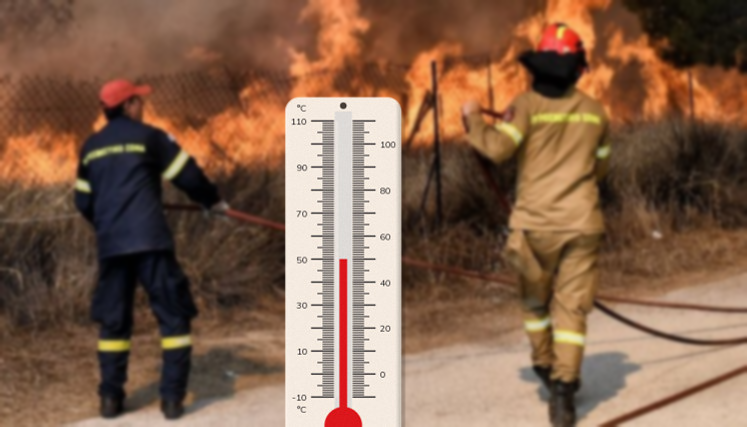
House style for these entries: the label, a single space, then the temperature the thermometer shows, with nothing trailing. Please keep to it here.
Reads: 50 °C
